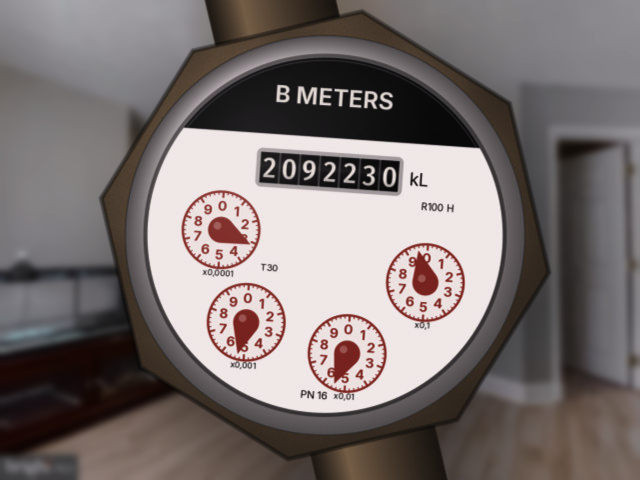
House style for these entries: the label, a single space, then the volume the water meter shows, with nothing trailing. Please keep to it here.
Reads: 2092229.9553 kL
